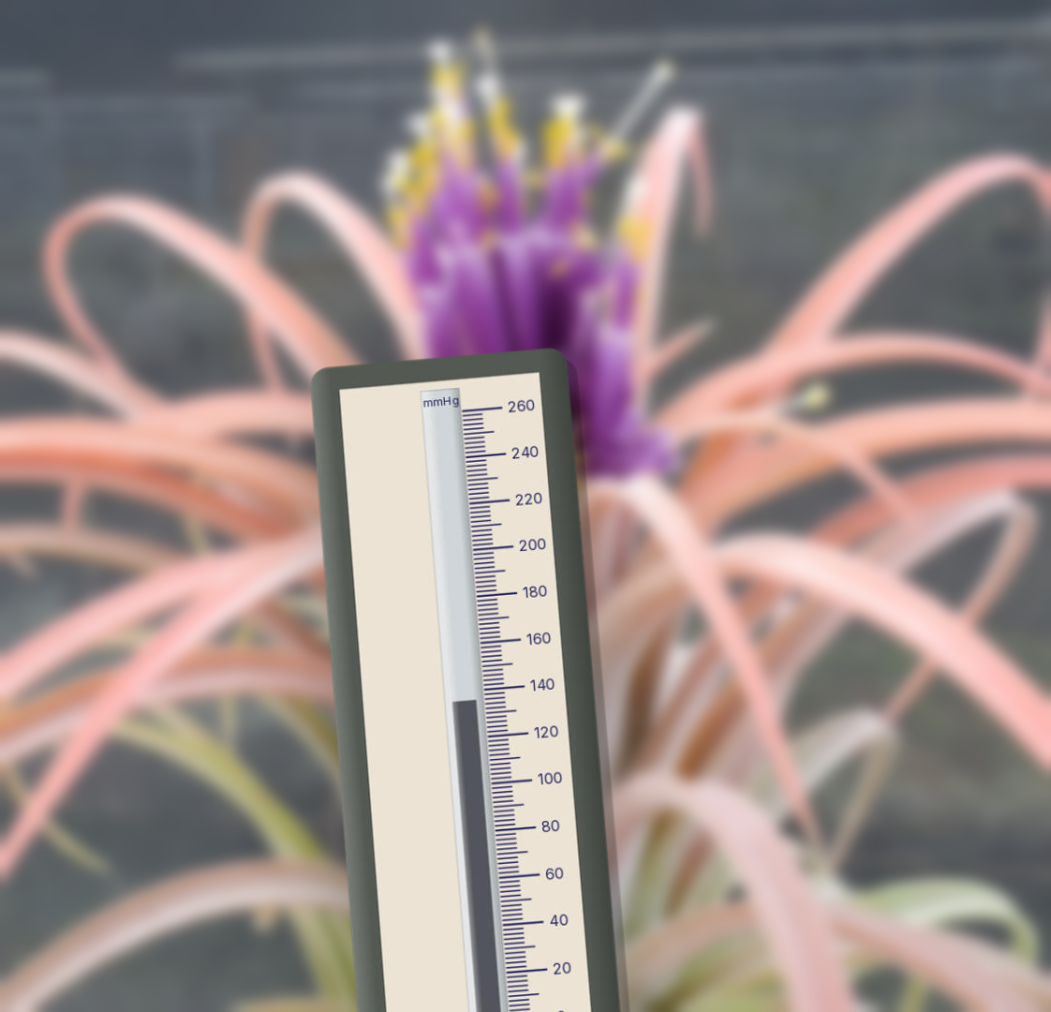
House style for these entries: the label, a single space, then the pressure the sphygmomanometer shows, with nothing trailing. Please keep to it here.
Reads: 136 mmHg
